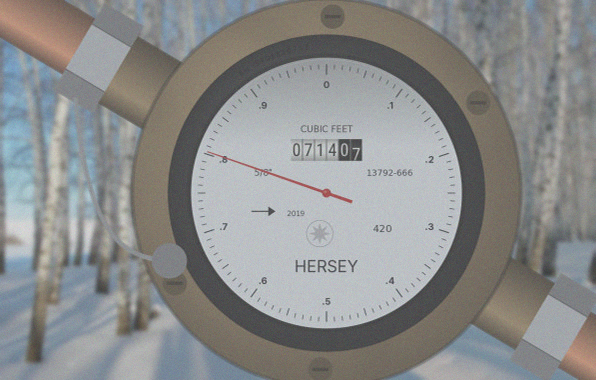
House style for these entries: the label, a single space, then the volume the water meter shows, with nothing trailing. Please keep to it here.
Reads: 71406.80 ft³
